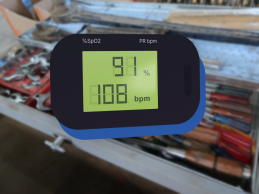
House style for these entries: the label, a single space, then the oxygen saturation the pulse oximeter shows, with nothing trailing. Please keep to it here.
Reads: 91 %
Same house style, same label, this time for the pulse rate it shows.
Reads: 108 bpm
